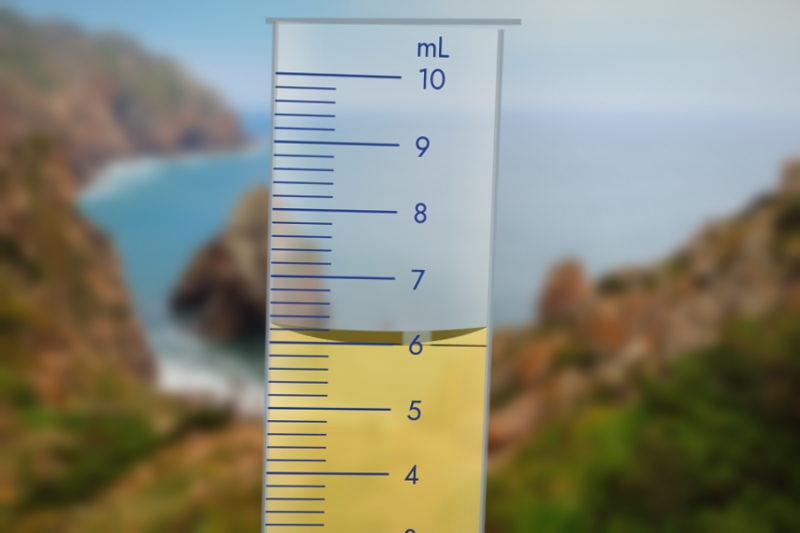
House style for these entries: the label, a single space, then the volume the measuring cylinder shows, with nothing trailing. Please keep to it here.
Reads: 6 mL
